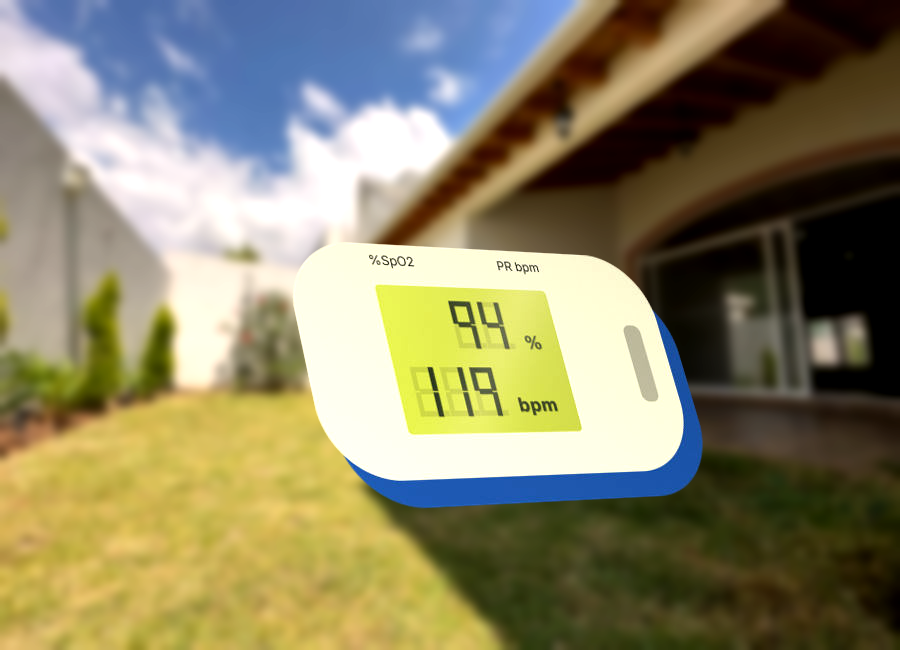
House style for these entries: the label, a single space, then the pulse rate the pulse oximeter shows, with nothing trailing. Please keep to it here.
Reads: 119 bpm
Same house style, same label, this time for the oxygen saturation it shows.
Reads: 94 %
